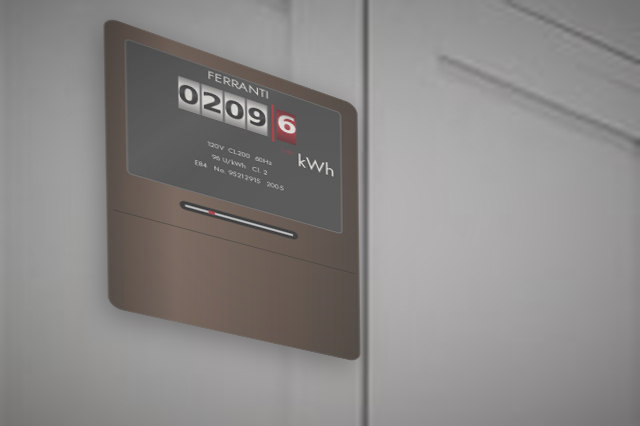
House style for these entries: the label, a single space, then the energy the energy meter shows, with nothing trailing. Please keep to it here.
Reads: 209.6 kWh
